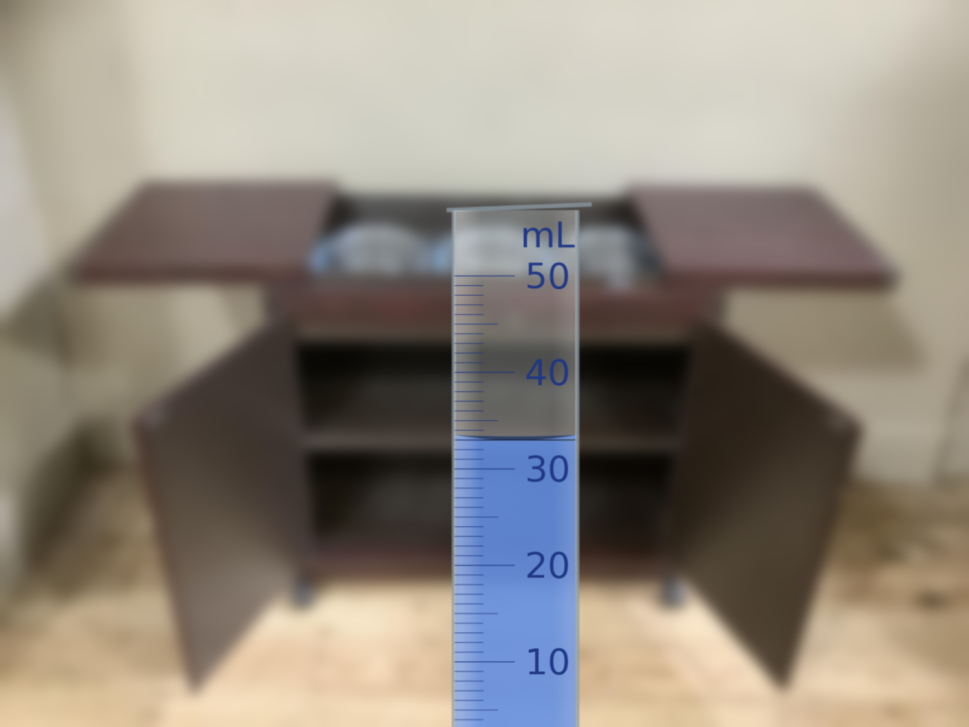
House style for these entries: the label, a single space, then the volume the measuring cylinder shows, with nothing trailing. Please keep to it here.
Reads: 33 mL
